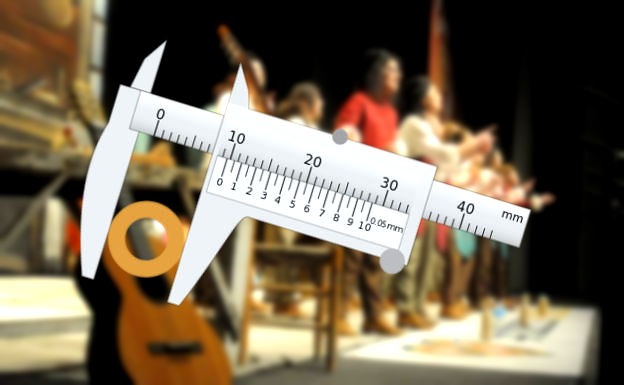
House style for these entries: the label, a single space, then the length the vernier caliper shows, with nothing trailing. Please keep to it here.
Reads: 9.6 mm
